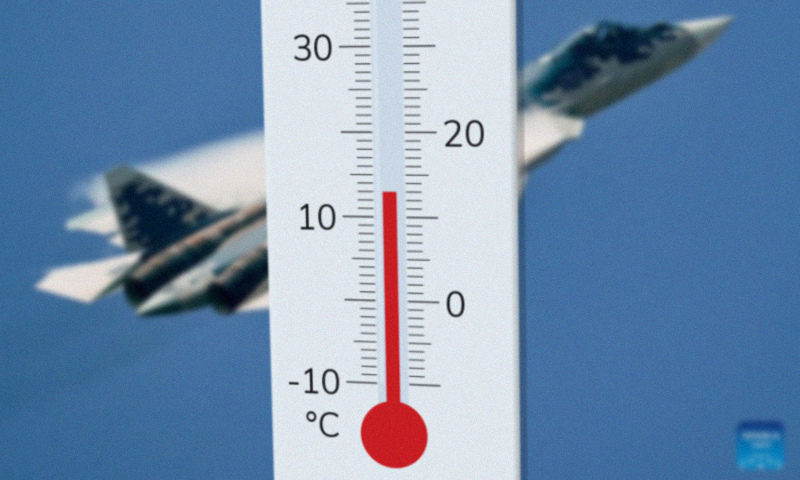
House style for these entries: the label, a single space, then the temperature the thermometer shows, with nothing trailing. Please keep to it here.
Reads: 13 °C
